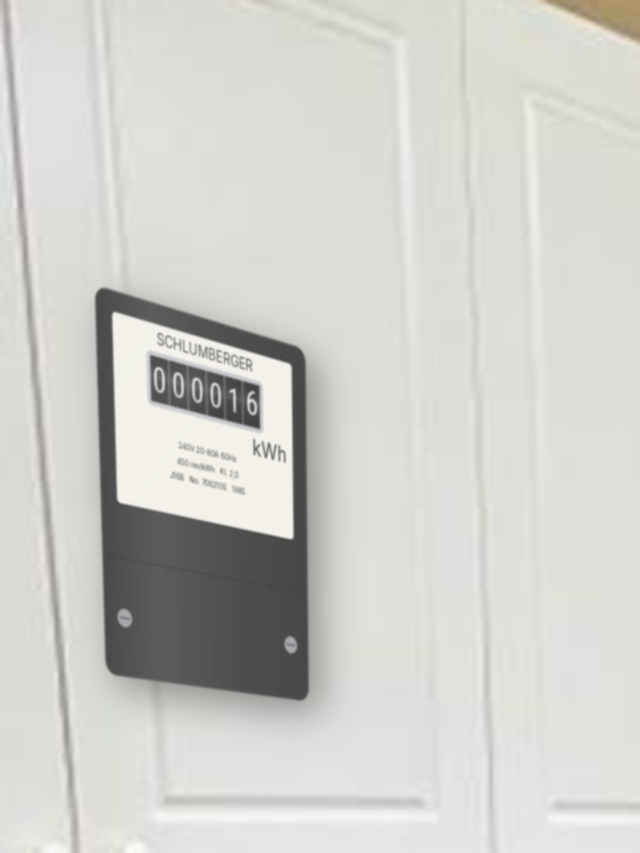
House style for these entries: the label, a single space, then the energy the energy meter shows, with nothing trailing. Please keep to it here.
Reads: 16 kWh
